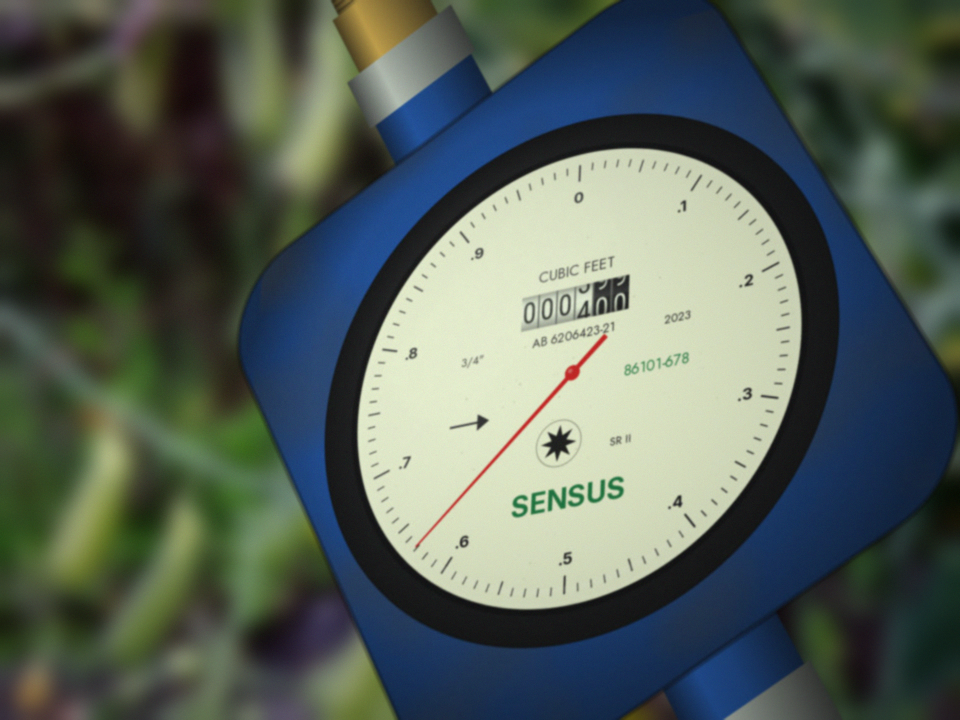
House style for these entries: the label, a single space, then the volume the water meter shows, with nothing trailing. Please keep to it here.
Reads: 399.63 ft³
